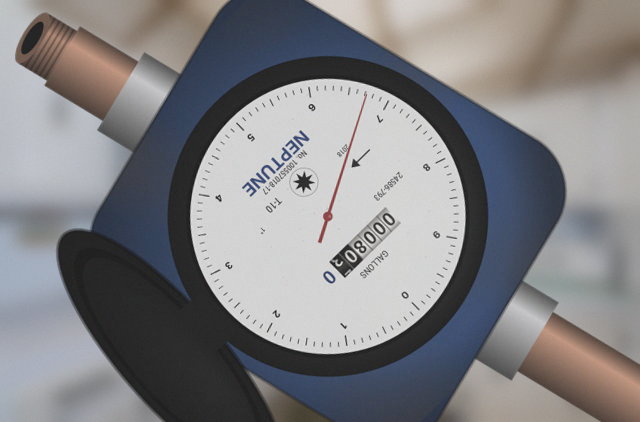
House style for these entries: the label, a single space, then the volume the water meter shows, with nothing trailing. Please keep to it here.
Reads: 8026.7 gal
